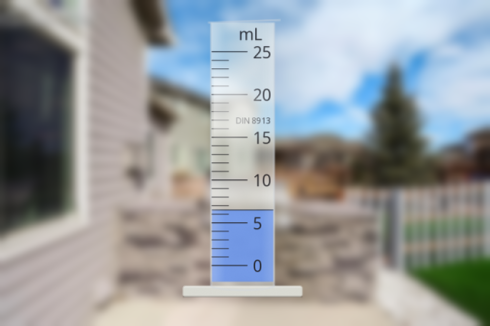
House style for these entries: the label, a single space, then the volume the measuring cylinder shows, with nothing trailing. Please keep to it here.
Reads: 6.5 mL
